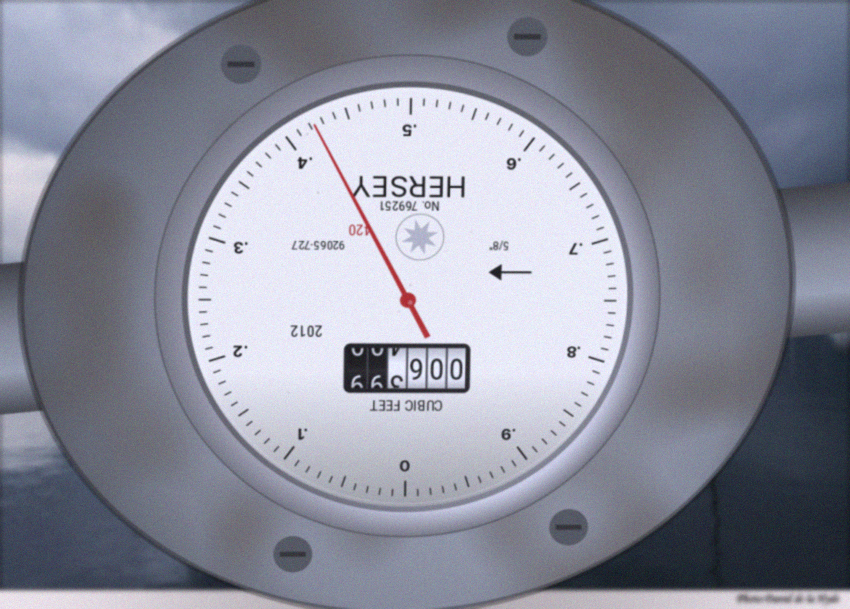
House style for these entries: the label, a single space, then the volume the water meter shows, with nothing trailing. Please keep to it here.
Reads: 6399.42 ft³
